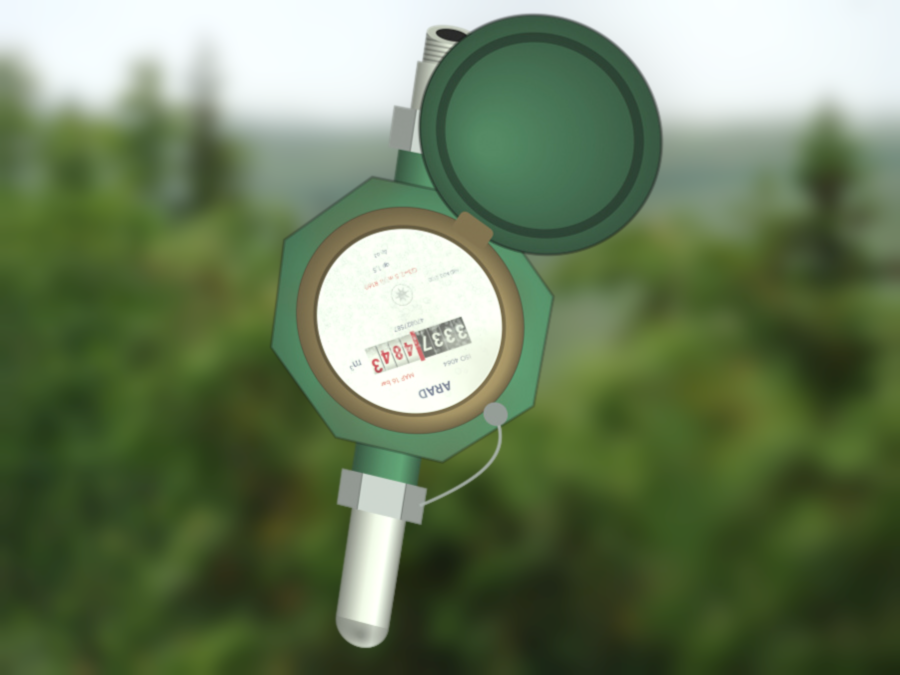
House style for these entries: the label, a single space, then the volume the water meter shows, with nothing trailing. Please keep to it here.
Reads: 3337.4843 m³
